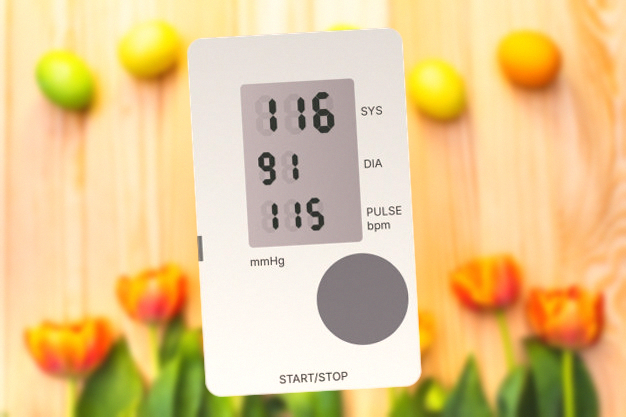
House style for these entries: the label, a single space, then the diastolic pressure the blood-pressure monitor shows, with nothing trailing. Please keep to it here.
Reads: 91 mmHg
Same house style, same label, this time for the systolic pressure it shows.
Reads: 116 mmHg
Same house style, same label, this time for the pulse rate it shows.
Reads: 115 bpm
